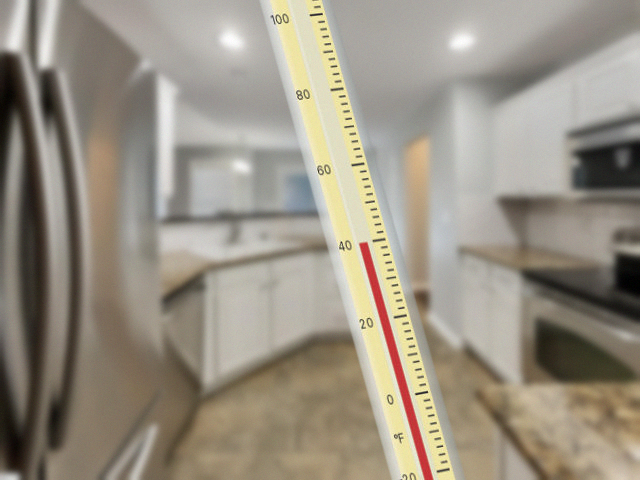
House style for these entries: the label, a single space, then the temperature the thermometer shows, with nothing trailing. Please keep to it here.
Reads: 40 °F
